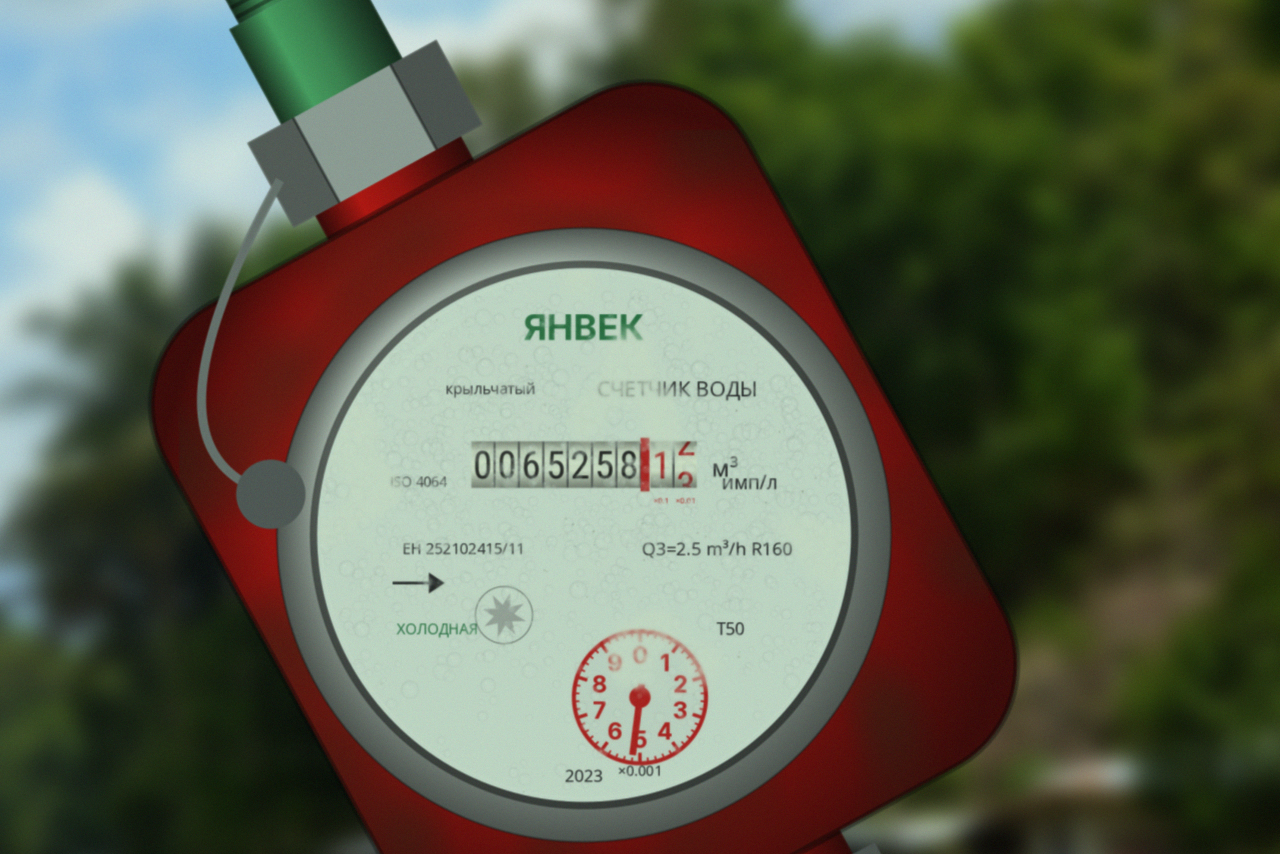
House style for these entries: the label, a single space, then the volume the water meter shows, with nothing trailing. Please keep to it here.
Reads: 65258.125 m³
